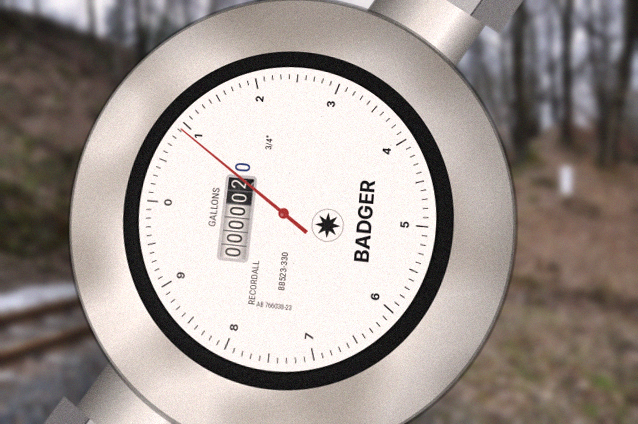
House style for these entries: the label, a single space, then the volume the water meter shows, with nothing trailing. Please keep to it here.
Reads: 20.9 gal
